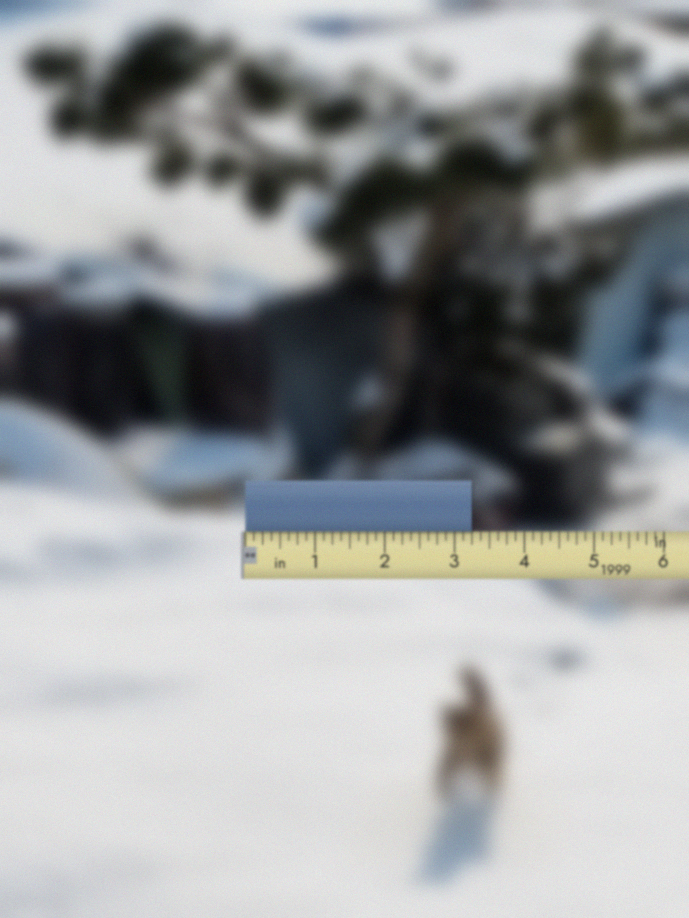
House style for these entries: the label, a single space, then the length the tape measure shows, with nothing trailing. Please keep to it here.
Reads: 3.25 in
